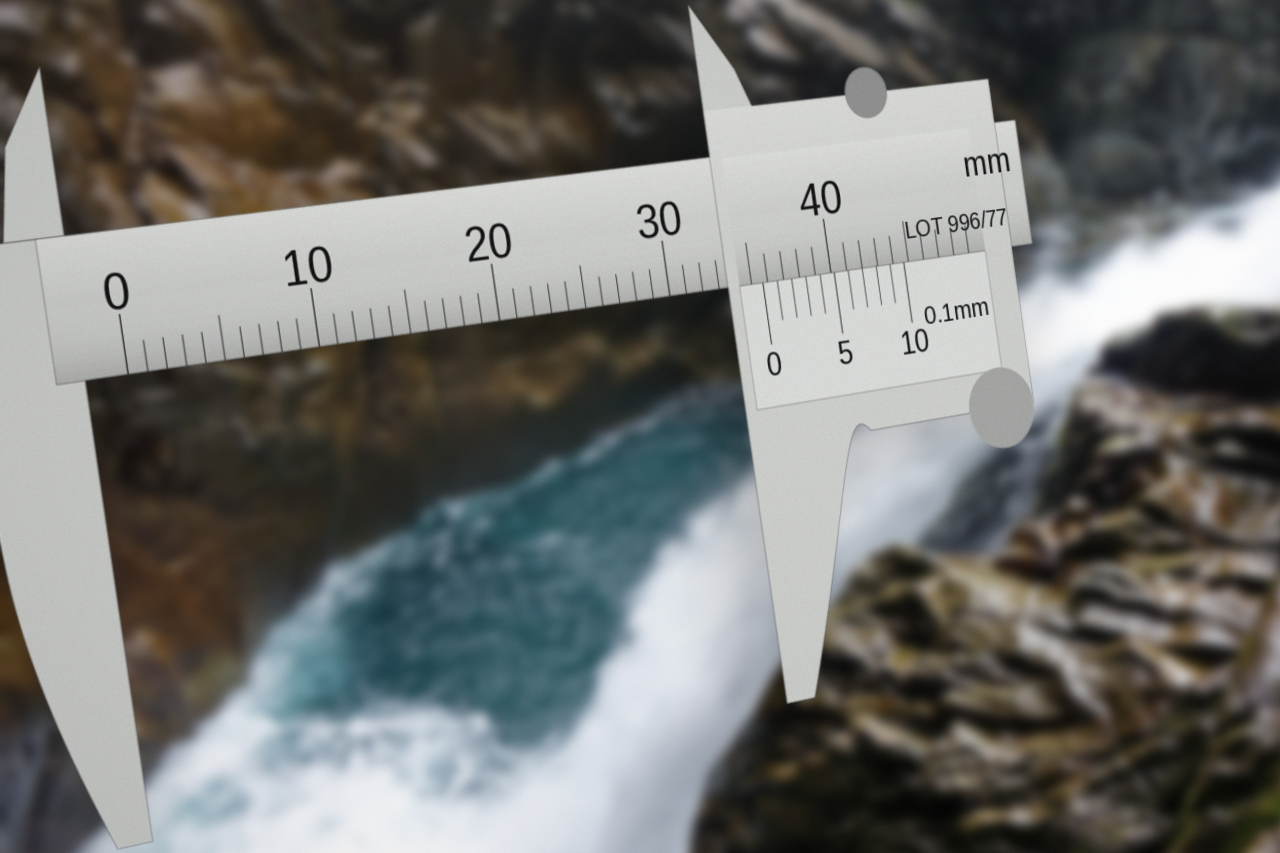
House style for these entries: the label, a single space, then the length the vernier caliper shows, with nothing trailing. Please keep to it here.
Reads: 35.7 mm
